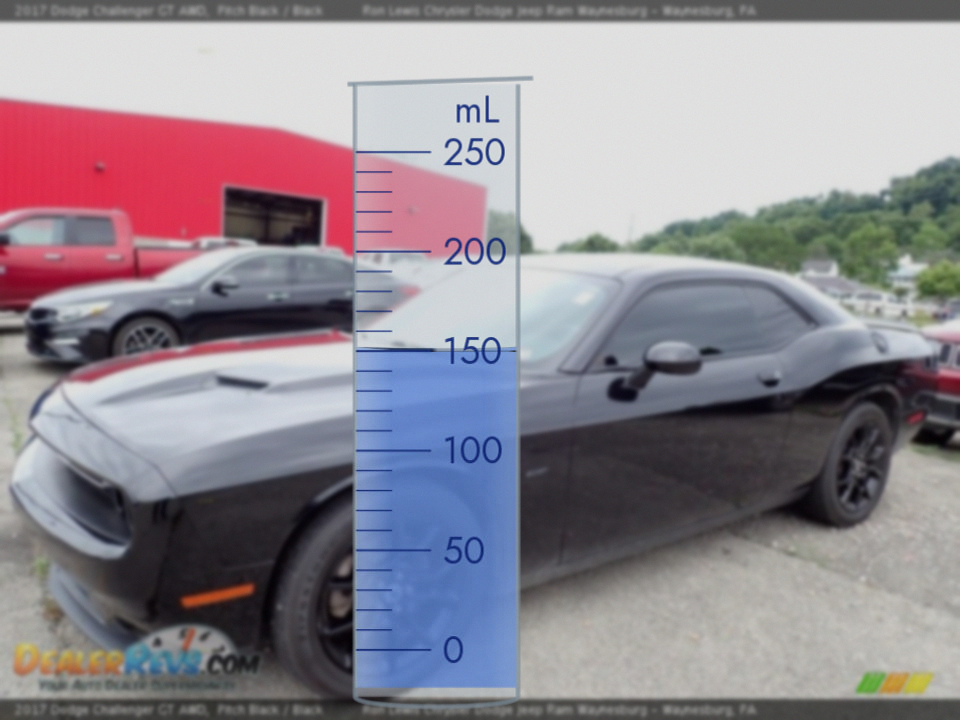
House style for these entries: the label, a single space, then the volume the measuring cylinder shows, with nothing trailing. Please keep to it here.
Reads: 150 mL
